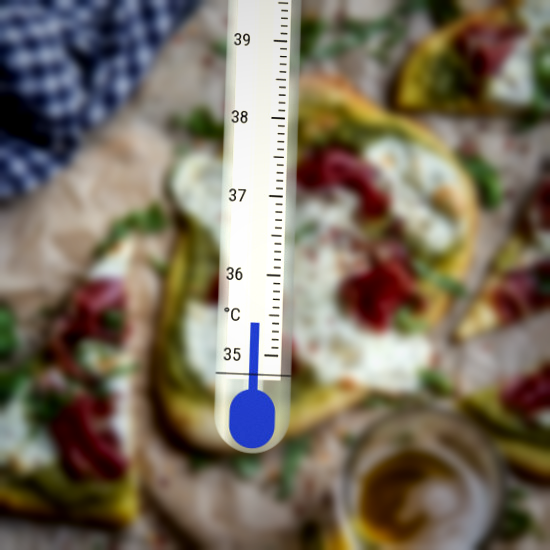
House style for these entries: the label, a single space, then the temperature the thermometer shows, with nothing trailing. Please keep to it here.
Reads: 35.4 °C
